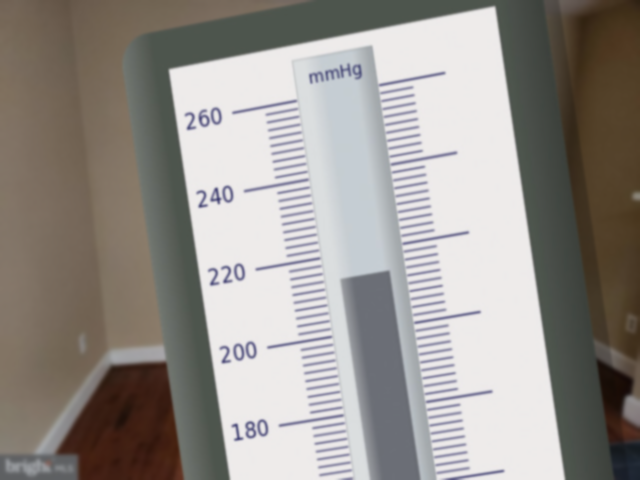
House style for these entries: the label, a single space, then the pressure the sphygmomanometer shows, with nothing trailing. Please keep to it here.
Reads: 214 mmHg
